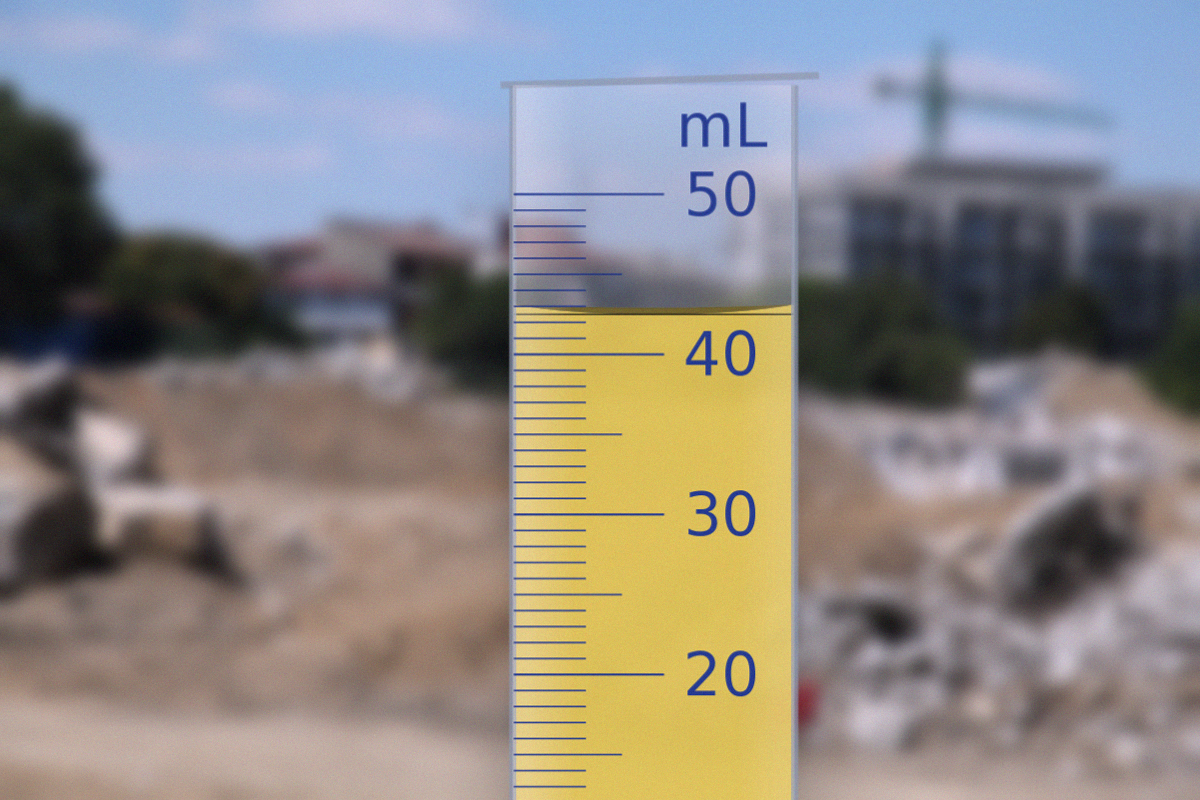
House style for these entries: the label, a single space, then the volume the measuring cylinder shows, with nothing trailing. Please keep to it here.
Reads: 42.5 mL
